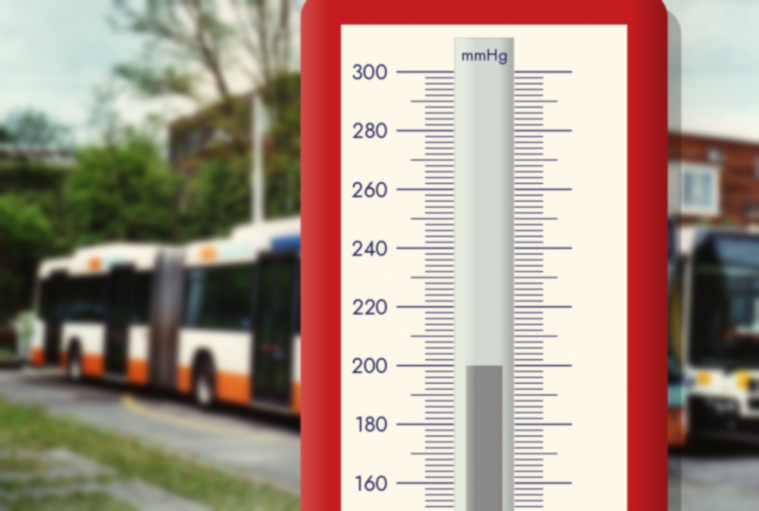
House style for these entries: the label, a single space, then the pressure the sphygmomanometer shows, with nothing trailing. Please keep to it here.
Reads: 200 mmHg
